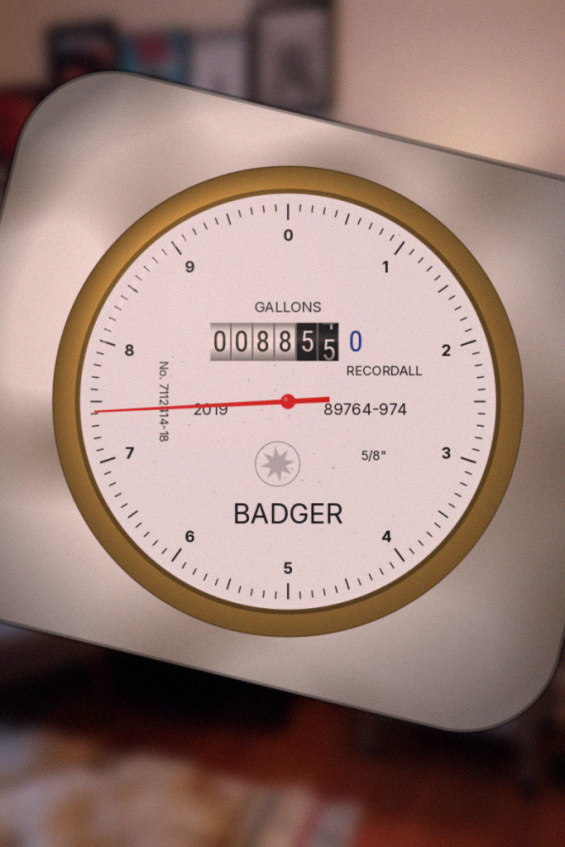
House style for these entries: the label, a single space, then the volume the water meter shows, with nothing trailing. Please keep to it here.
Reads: 88547.4 gal
